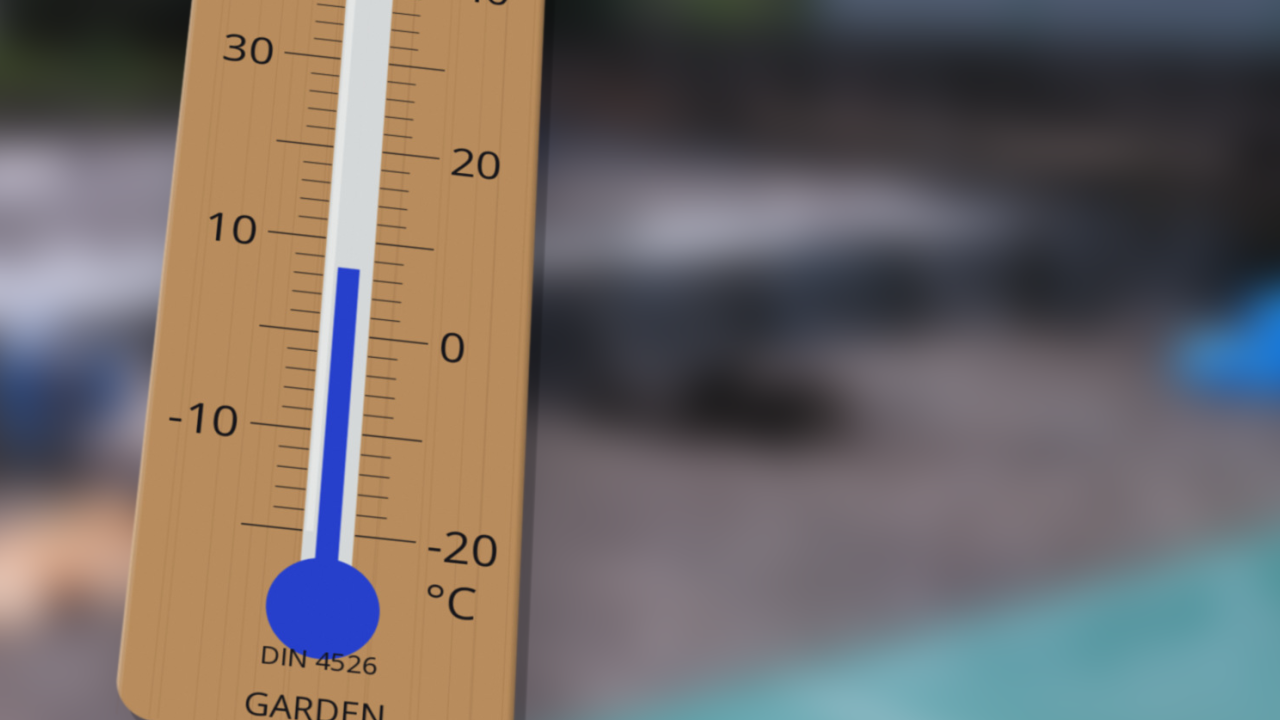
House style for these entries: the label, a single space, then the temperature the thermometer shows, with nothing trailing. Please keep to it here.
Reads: 7 °C
